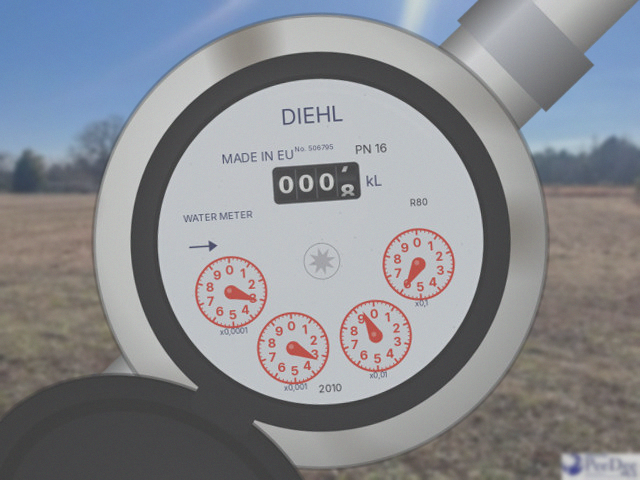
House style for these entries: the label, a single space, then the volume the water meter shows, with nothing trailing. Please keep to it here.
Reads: 7.5933 kL
